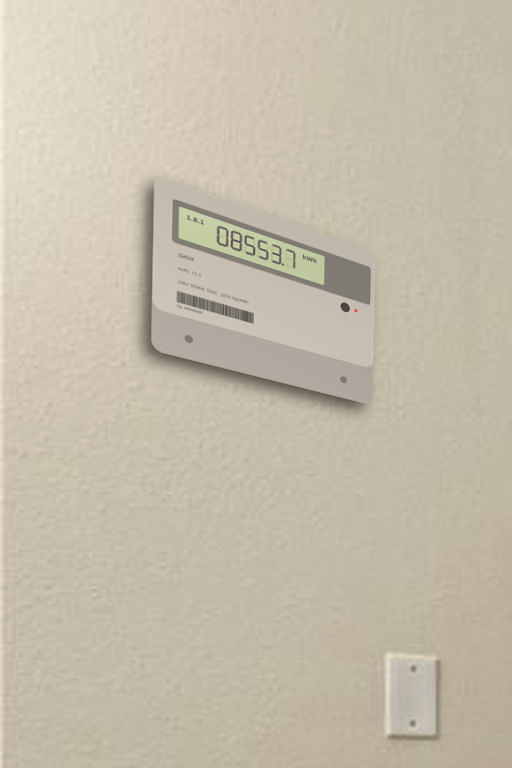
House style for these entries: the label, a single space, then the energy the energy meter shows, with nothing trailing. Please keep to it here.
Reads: 8553.7 kWh
